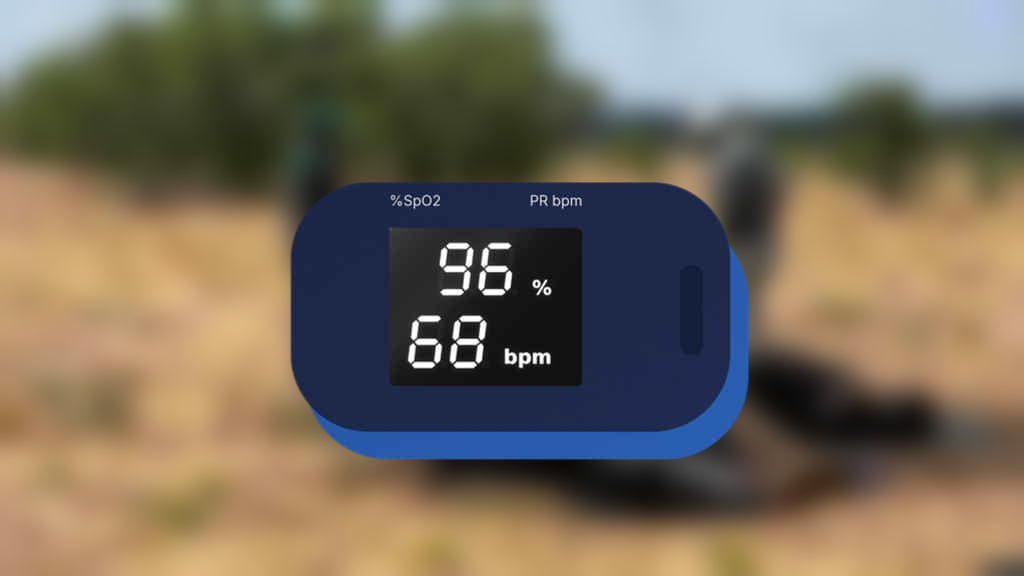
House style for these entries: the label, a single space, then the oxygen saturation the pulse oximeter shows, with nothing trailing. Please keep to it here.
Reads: 96 %
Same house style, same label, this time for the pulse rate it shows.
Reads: 68 bpm
